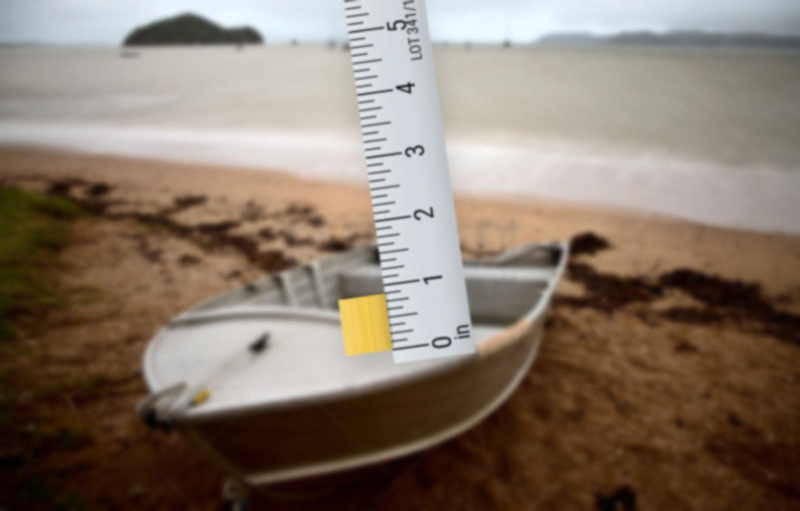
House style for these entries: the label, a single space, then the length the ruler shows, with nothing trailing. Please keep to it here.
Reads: 0.875 in
